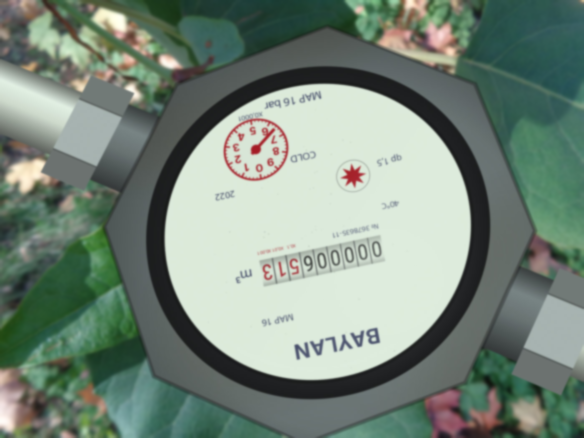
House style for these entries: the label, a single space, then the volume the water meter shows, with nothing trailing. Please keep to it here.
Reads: 6.5136 m³
